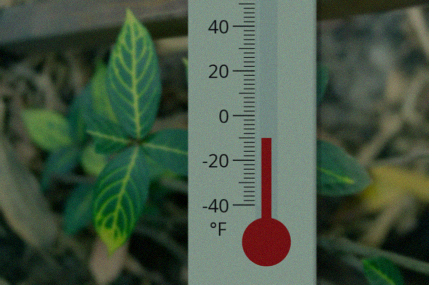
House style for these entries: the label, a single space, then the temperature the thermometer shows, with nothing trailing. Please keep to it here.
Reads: -10 °F
